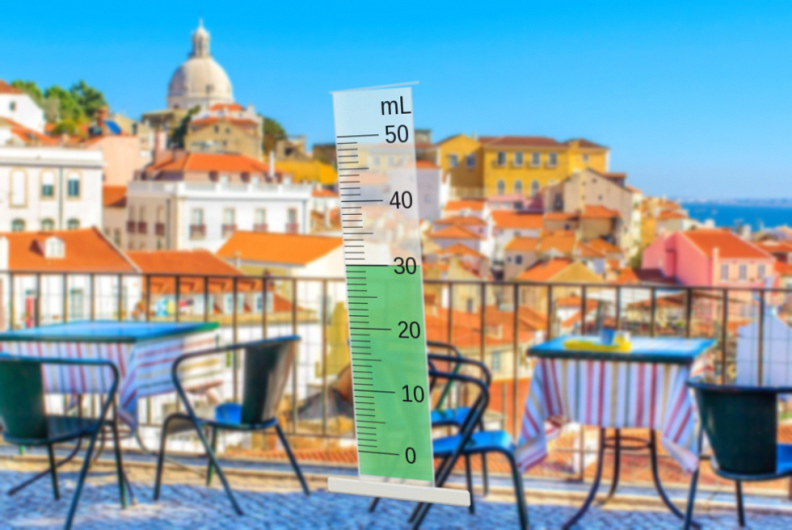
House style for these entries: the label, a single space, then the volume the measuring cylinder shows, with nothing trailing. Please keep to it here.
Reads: 30 mL
